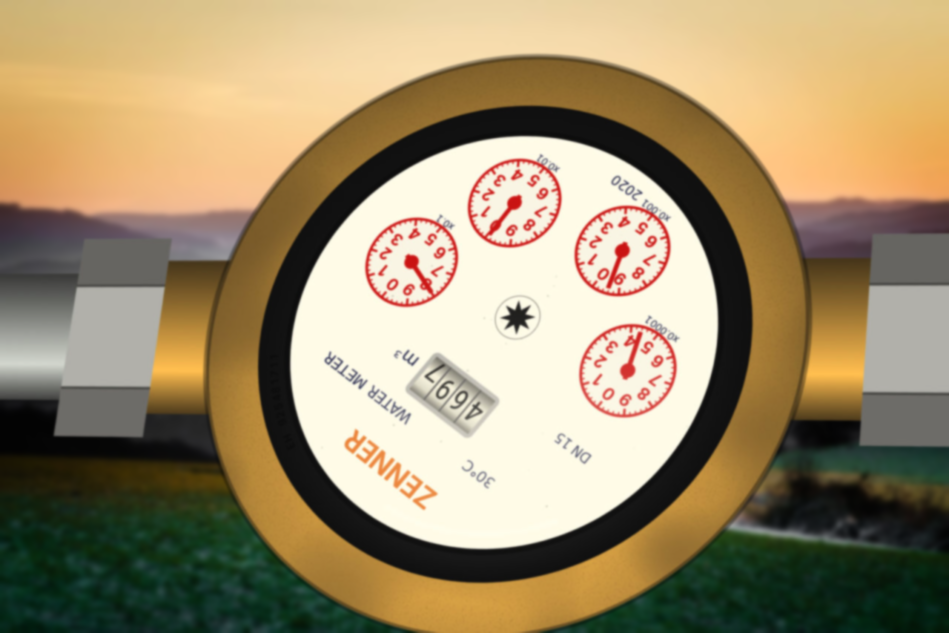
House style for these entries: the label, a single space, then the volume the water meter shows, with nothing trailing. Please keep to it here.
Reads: 4696.7994 m³
